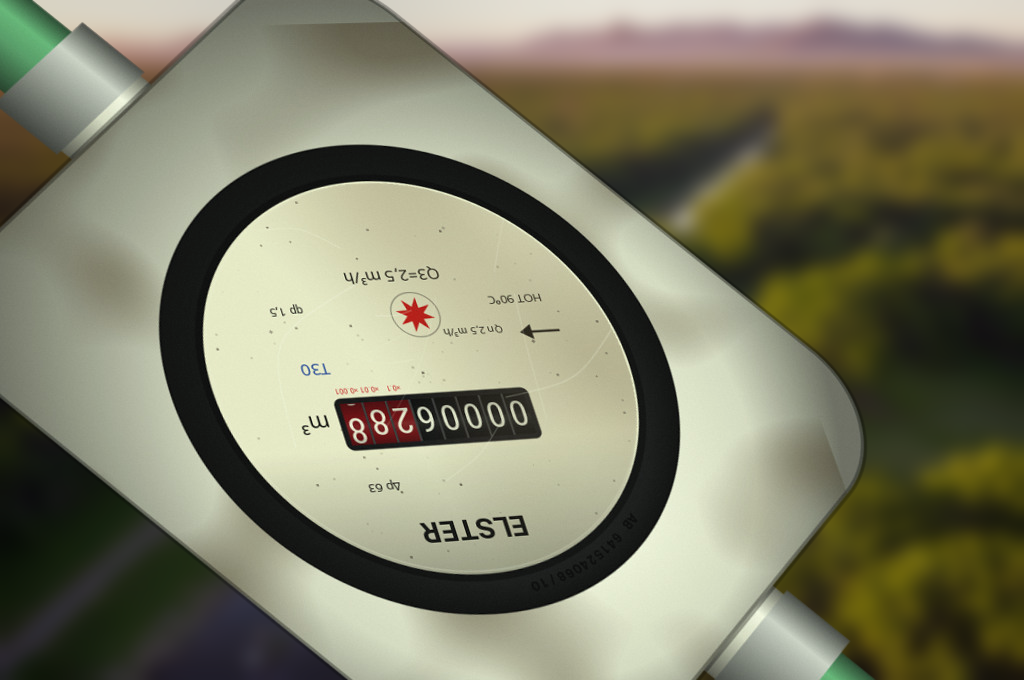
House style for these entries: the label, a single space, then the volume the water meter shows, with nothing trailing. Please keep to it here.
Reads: 6.288 m³
